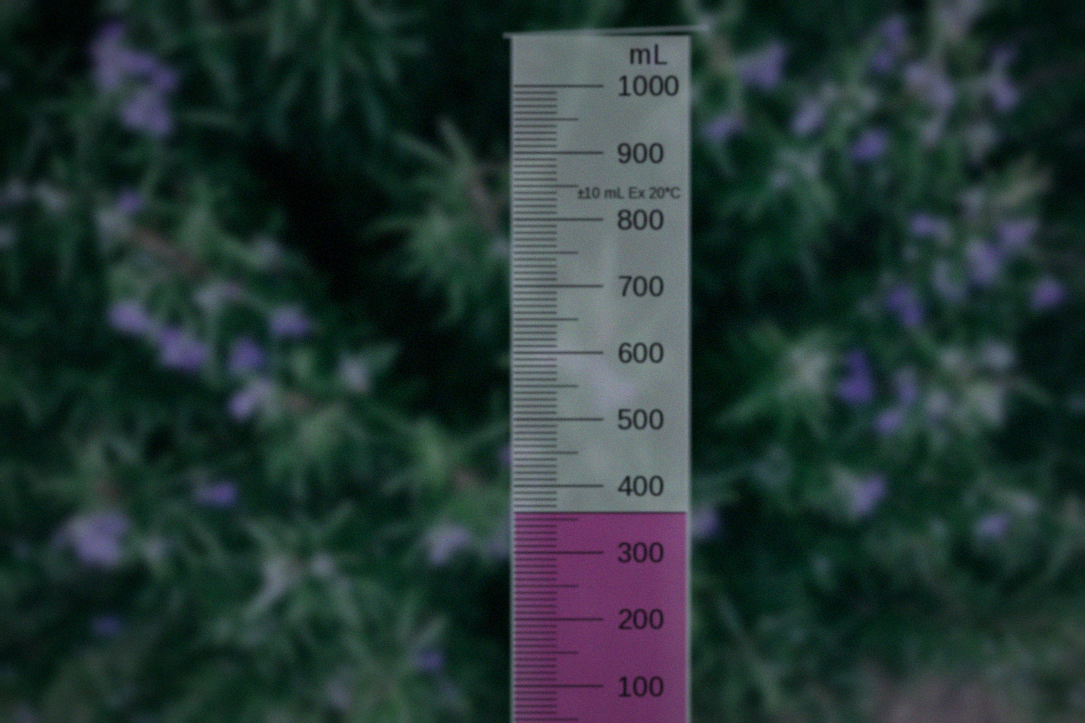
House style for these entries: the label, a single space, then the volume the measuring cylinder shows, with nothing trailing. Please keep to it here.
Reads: 360 mL
